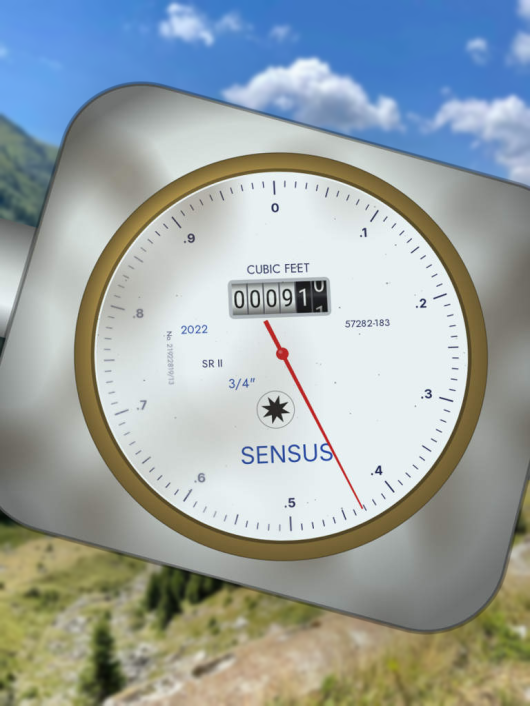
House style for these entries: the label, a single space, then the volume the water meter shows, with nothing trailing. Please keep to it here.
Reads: 910.43 ft³
